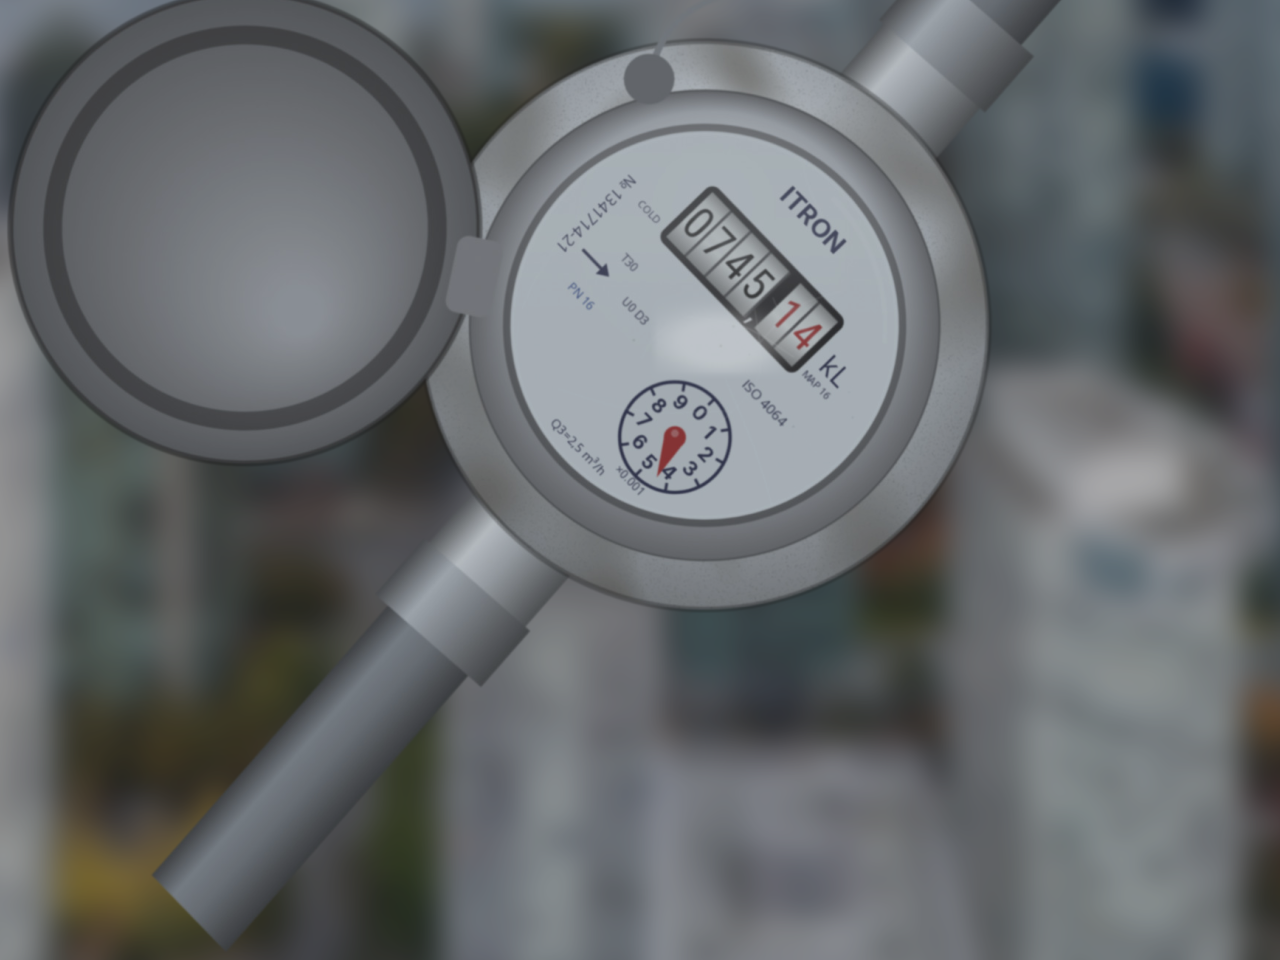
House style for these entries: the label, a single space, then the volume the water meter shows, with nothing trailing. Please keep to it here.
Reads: 745.144 kL
